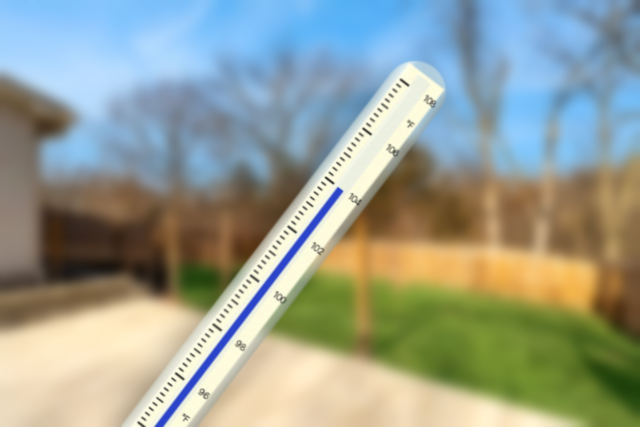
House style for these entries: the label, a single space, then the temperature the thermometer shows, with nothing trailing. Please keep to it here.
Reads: 104 °F
